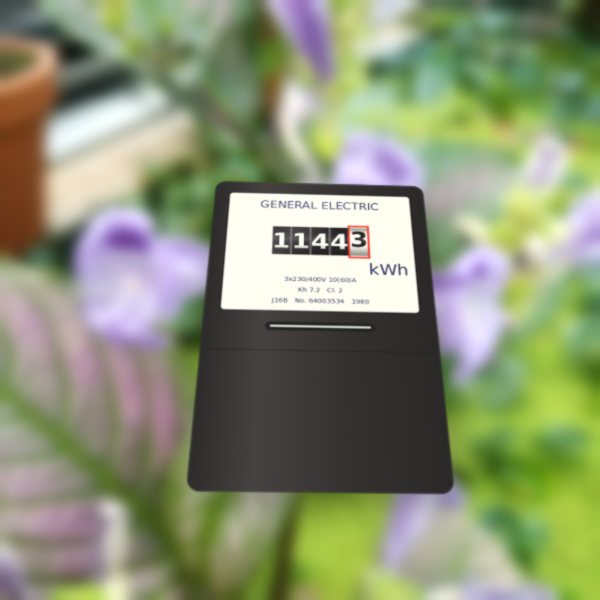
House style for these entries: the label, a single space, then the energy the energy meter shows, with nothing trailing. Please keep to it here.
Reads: 1144.3 kWh
